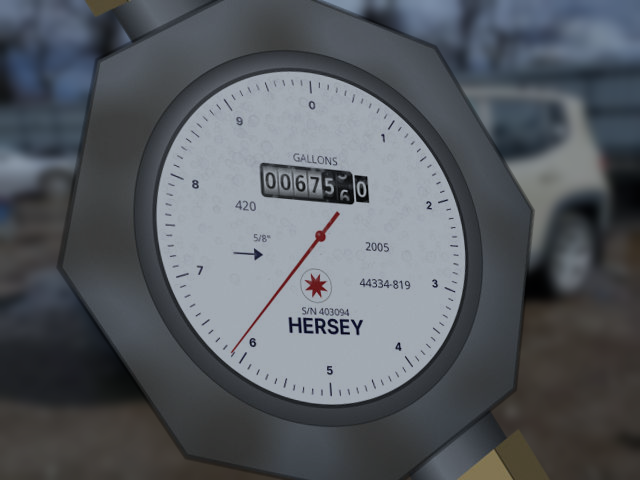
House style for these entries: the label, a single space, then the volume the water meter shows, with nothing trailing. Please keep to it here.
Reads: 67556.1 gal
